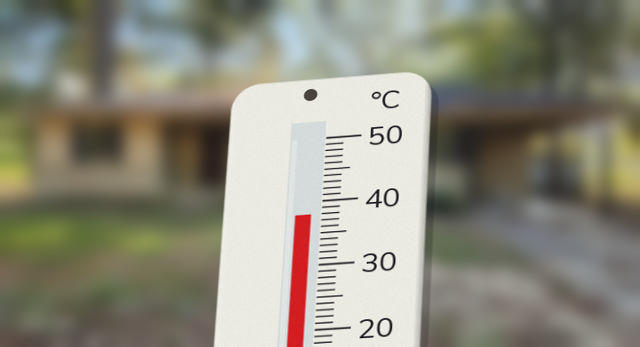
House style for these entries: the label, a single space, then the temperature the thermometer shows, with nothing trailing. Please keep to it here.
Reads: 38 °C
